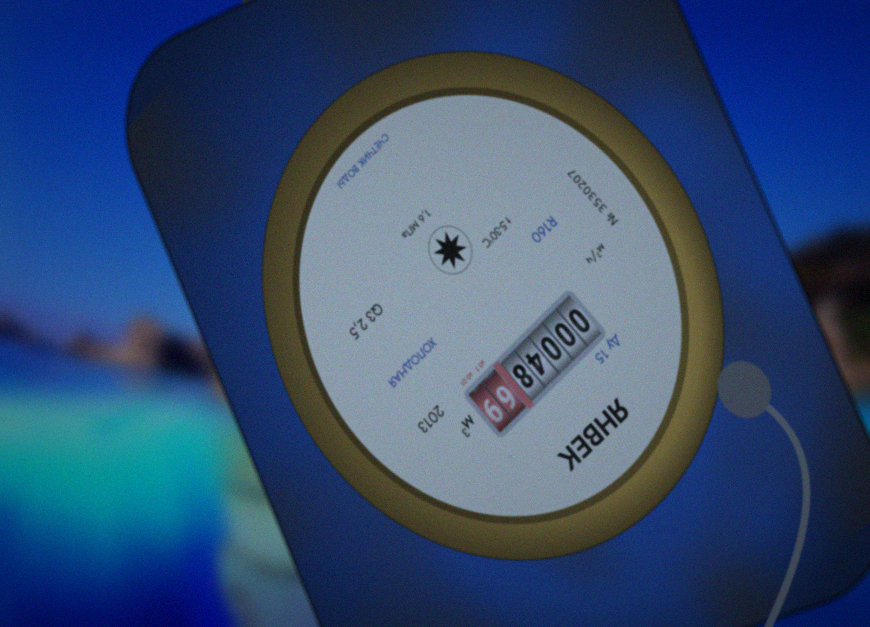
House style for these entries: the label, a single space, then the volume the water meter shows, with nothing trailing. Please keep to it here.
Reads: 48.69 m³
